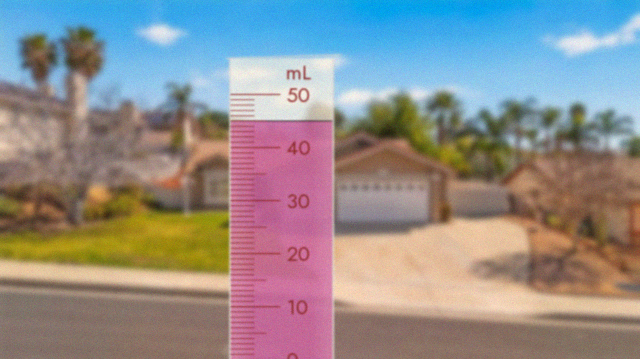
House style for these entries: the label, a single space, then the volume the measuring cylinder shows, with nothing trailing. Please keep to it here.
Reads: 45 mL
